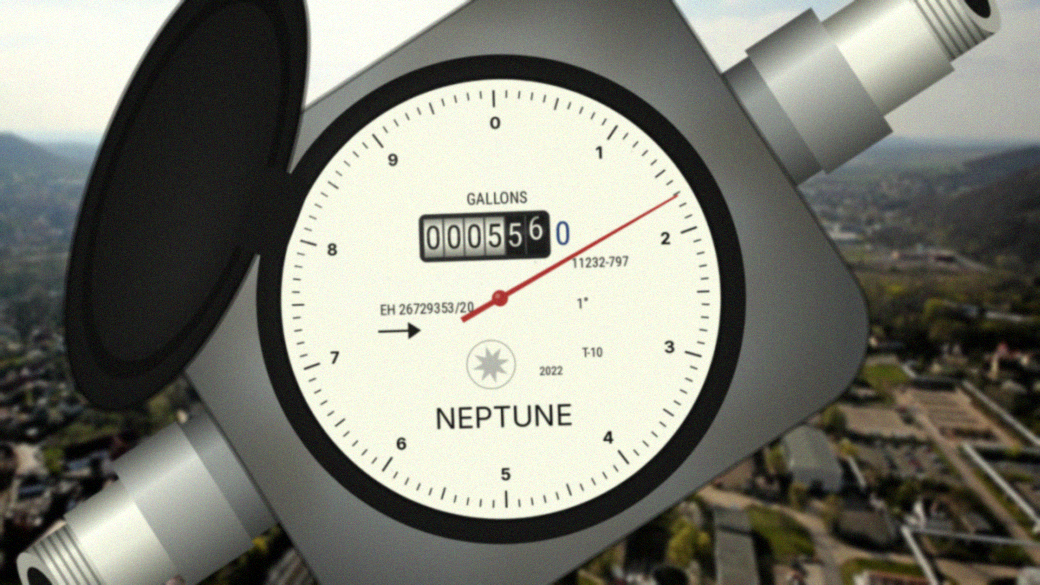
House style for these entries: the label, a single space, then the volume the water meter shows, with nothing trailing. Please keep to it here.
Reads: 5561.7 gal
